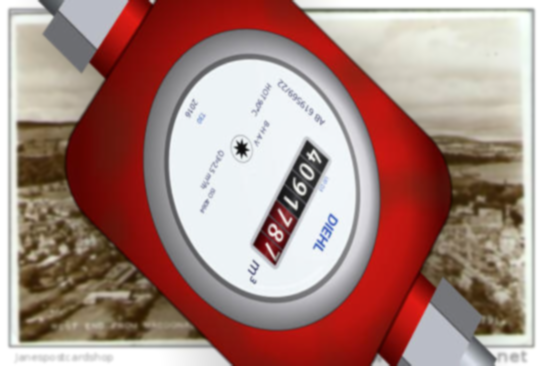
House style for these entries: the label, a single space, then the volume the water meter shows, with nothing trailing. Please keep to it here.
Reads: 4091.787 m³
